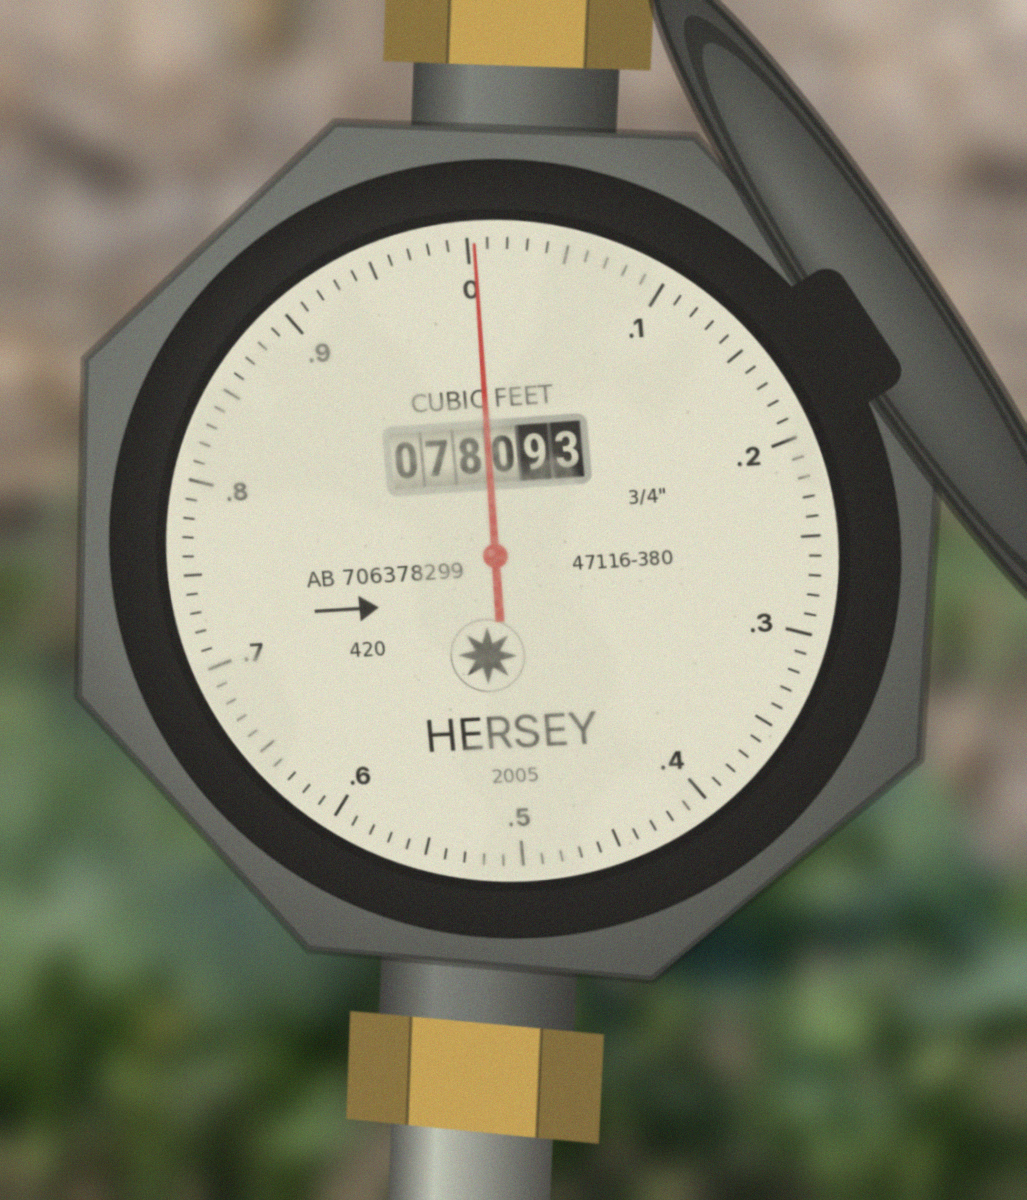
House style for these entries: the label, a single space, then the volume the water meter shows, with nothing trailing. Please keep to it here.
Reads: 78093.00 ft³
